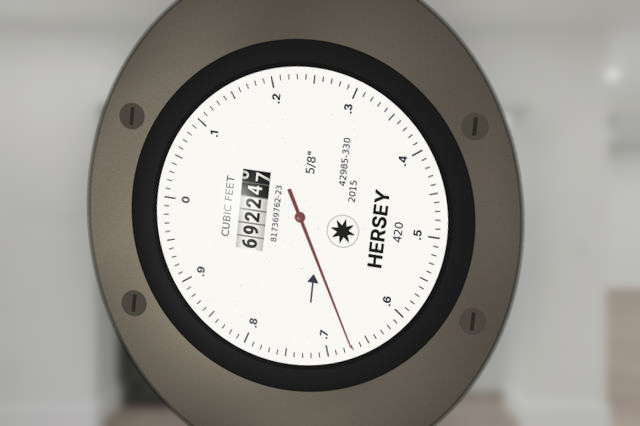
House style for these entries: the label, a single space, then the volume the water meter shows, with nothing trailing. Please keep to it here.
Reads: 692246.67 ft³
